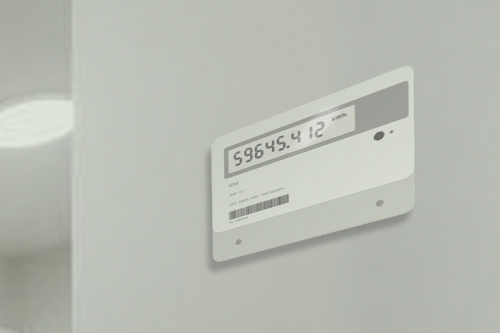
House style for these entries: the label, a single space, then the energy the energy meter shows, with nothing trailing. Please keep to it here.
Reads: 59645.412 kWh
